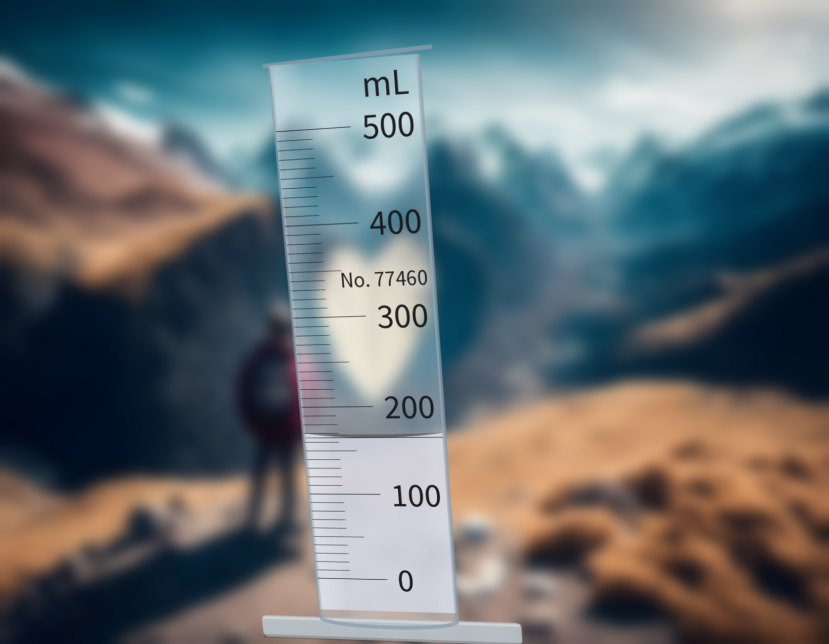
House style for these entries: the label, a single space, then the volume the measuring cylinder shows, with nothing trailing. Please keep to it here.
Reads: 165 mL
